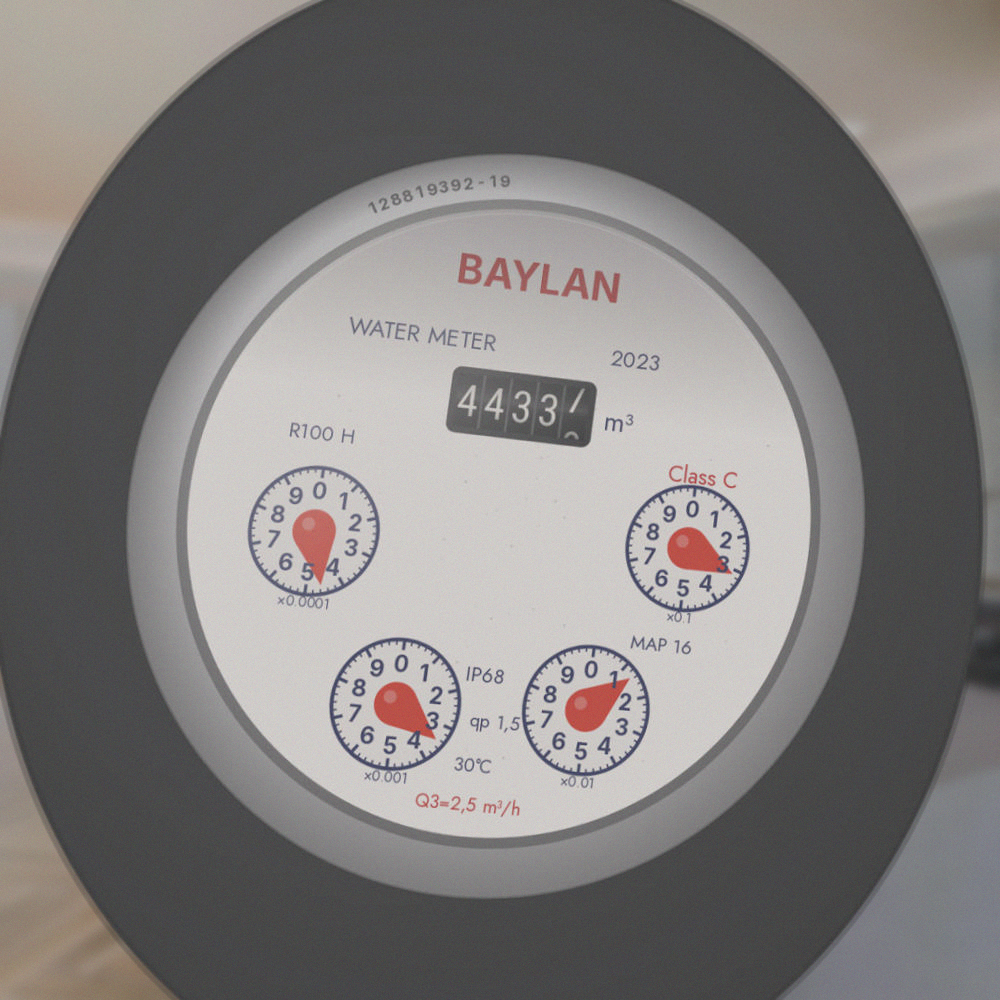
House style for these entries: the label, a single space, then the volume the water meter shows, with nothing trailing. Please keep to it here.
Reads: 44337.3134 m³
